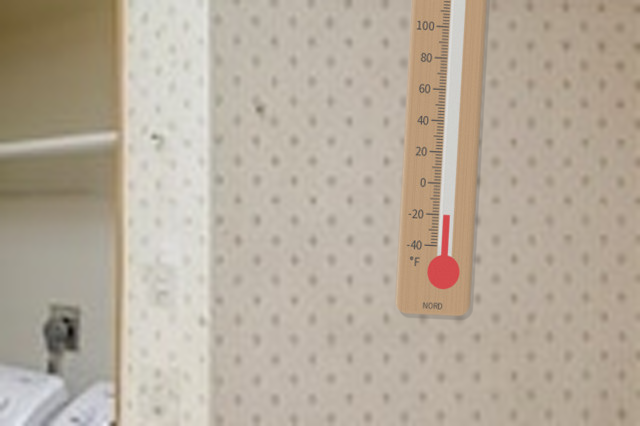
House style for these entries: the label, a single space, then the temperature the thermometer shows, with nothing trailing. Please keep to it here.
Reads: -20 °F
